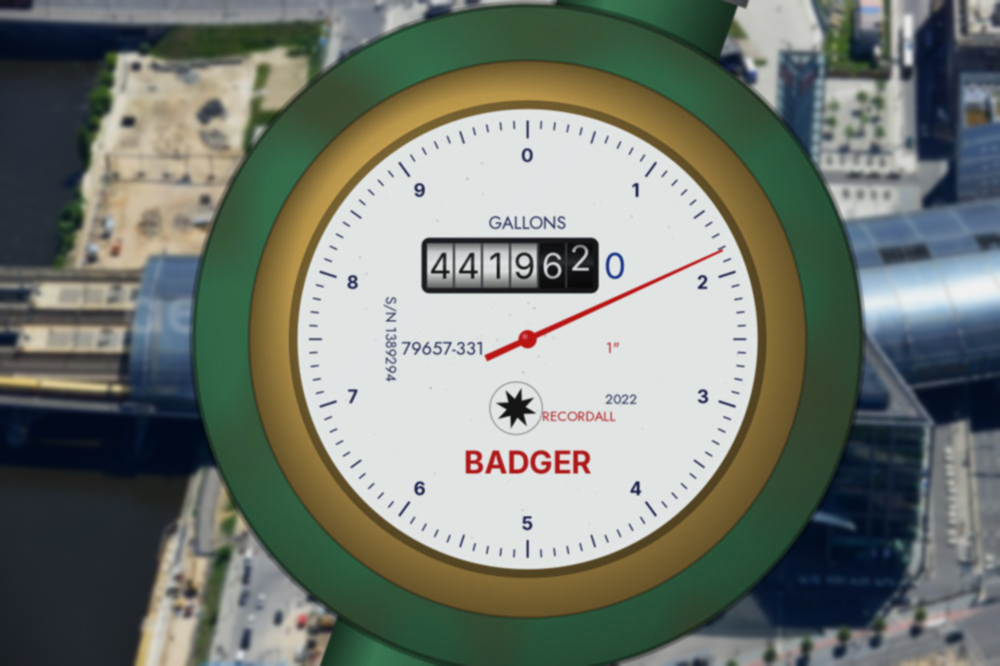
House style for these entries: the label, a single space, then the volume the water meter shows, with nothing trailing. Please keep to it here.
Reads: 4419621.8 gal
